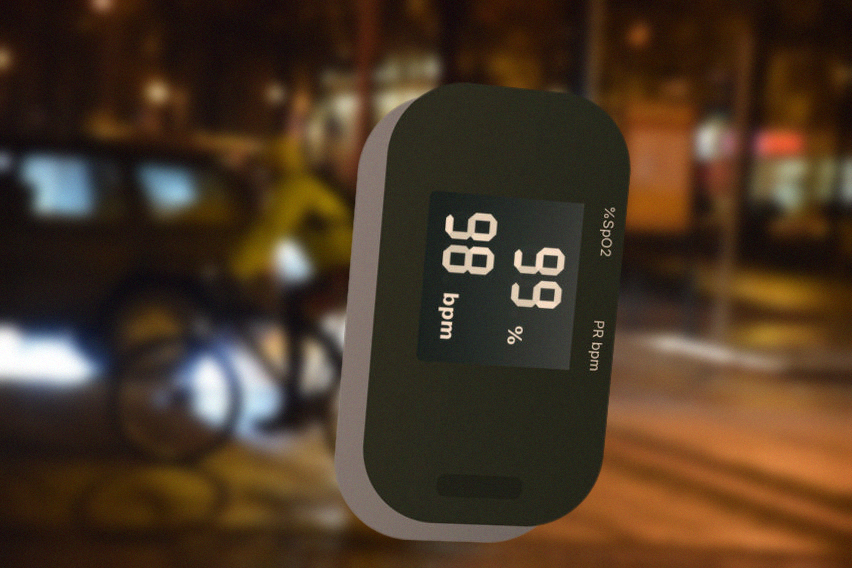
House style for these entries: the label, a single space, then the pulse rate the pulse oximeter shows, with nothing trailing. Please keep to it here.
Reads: 98 bpm
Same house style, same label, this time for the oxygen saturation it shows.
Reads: 99 %
